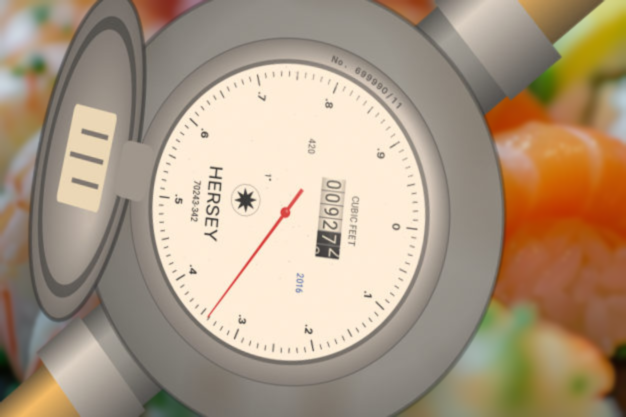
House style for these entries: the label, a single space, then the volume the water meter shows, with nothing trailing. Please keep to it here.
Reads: 9272.34 ft³
